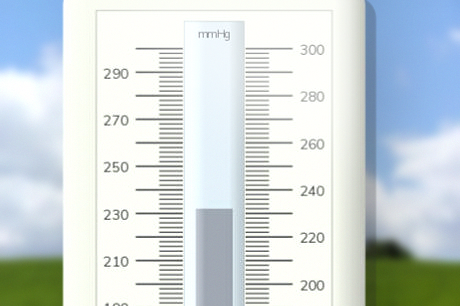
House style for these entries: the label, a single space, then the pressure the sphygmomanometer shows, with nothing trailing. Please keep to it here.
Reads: 232 mmHg
